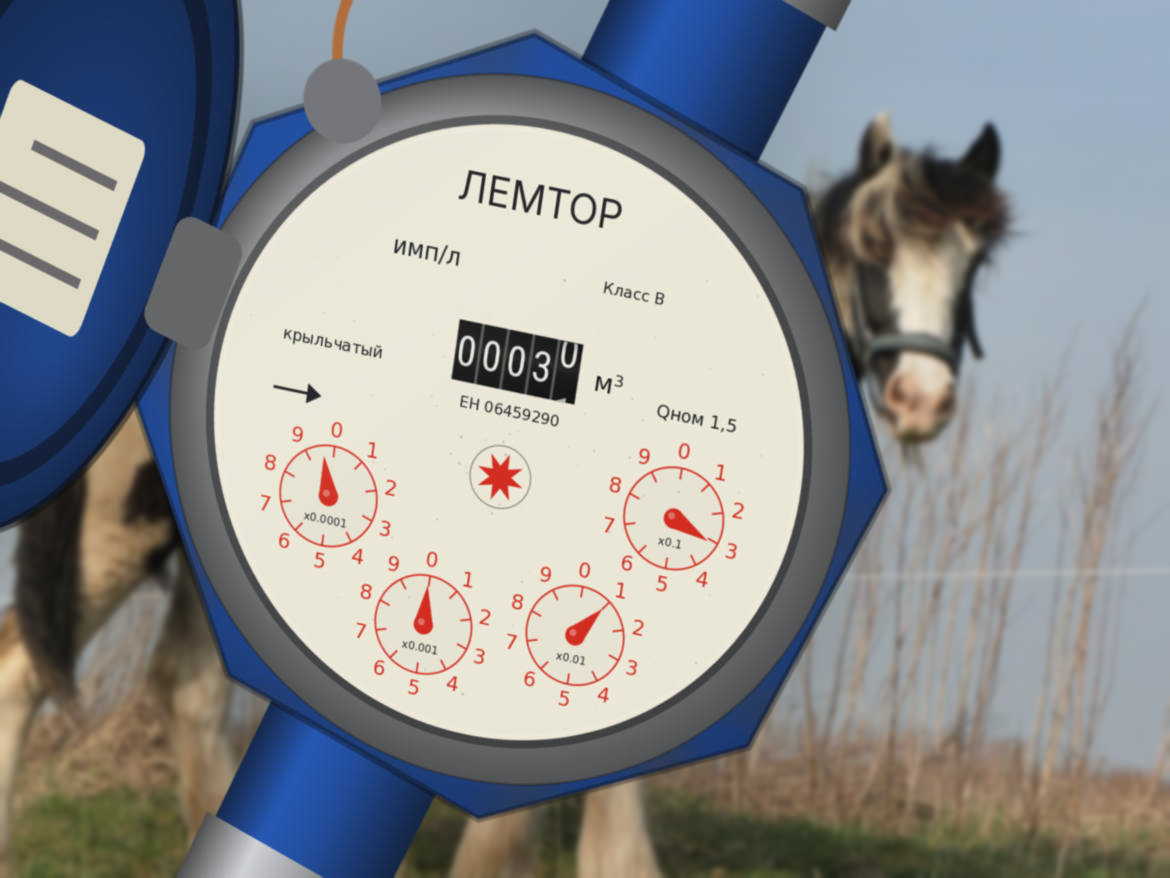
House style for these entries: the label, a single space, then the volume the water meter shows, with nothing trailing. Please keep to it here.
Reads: 30.3099 m³
